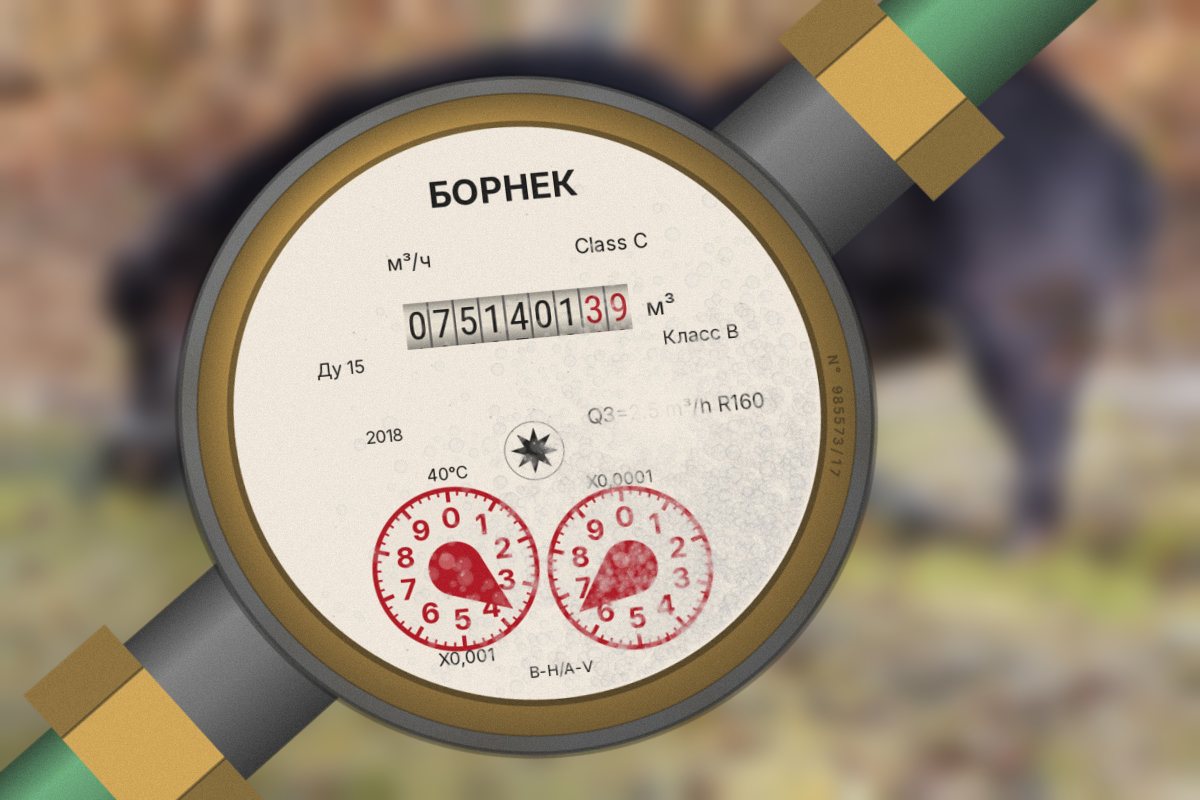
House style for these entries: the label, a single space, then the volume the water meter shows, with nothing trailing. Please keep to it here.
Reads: 751401.3936 m³
